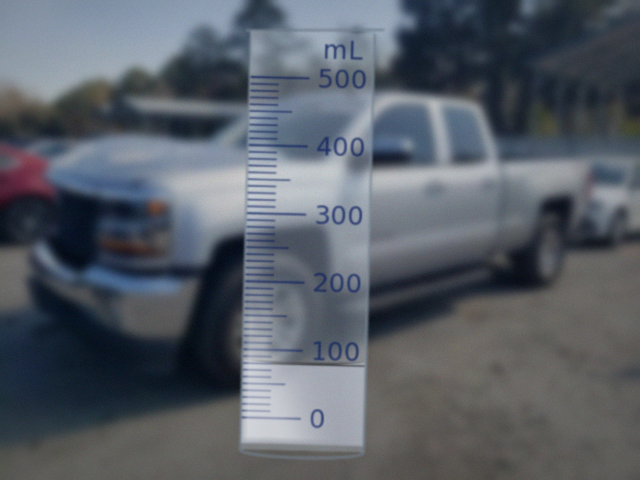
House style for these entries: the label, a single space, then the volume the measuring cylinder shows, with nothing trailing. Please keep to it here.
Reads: 80 mL
